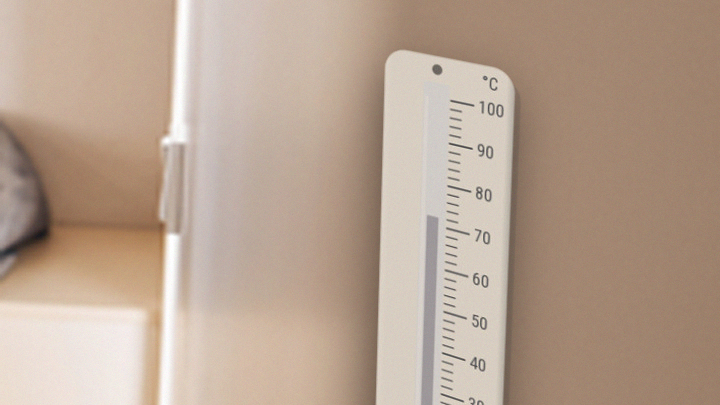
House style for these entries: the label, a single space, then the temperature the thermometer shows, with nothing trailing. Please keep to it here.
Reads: 72 °C
